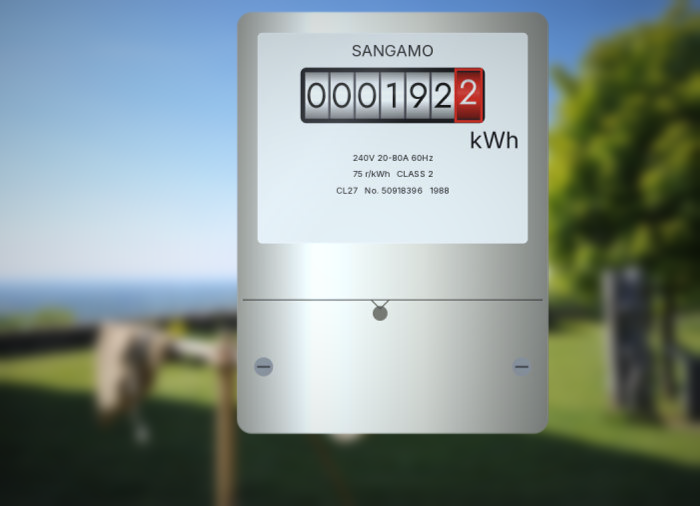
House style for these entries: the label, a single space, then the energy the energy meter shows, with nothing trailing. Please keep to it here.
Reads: 192.2 kWh
